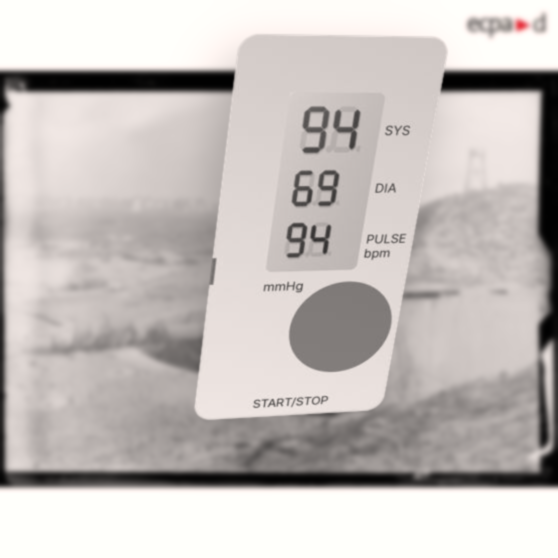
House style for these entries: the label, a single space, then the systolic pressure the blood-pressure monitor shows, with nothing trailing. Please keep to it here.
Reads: 94 mmHg
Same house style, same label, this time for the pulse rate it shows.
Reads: 94 bpm
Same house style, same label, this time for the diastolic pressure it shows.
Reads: 69 mmHg
